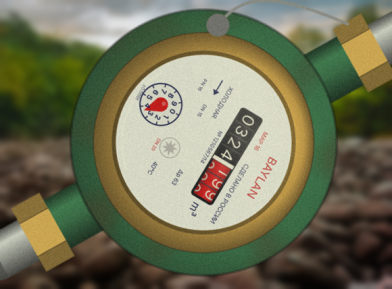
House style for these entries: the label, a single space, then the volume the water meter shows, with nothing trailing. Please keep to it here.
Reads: 324.1993 m³
